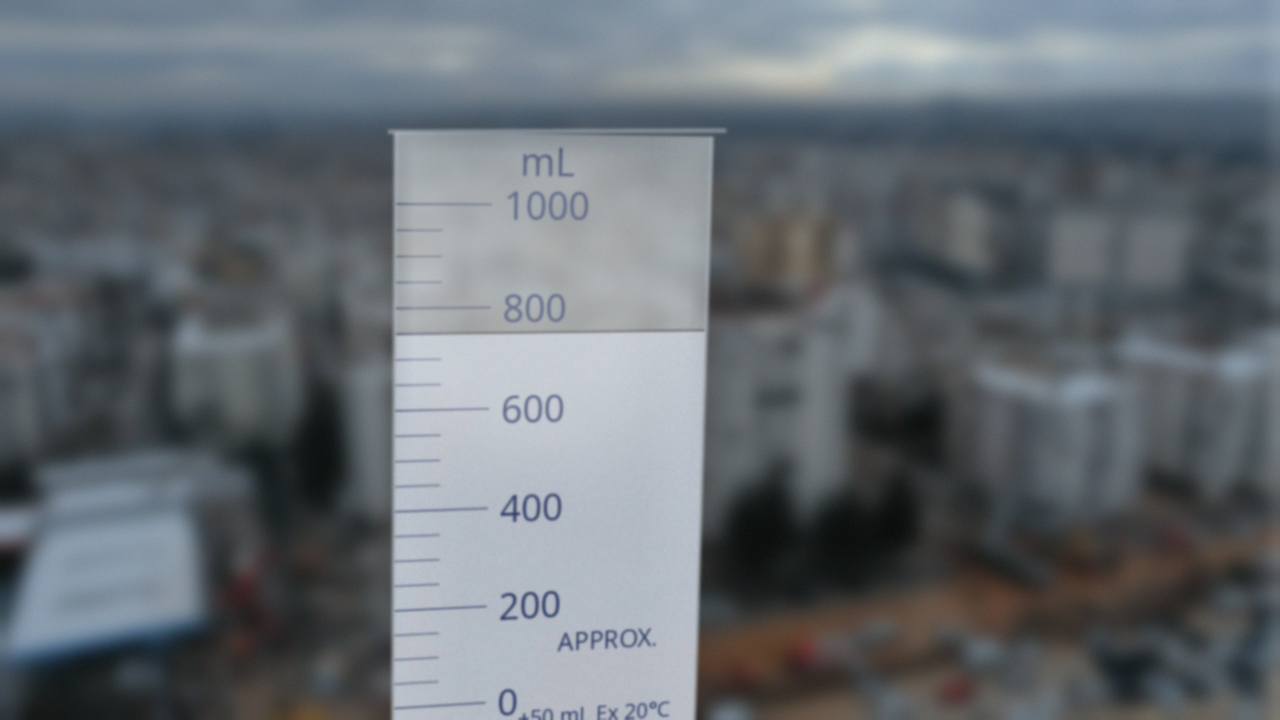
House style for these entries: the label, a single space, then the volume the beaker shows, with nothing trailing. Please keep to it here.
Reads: 750 mL
